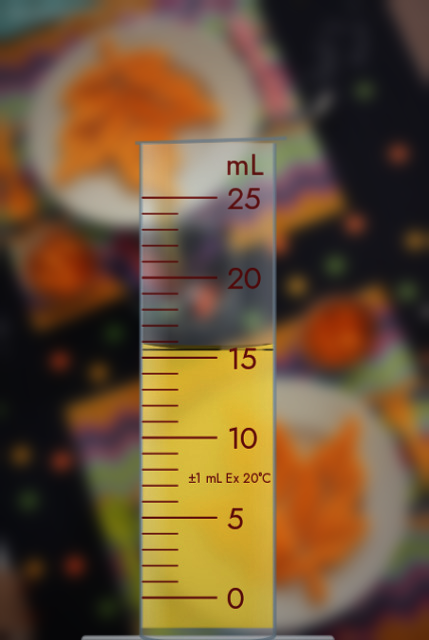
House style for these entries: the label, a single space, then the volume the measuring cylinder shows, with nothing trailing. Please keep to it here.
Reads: 15.5 mL
